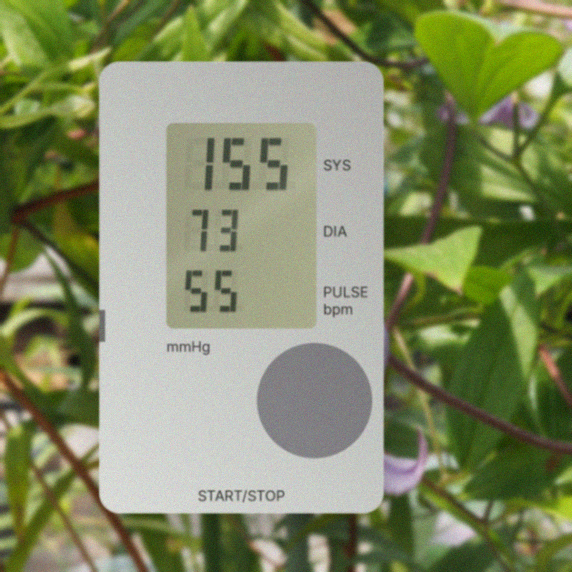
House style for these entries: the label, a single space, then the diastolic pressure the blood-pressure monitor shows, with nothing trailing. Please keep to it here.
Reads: 73 mmHg
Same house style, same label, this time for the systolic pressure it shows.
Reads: 155 mmHg
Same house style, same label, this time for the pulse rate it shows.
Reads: 55 bpm
